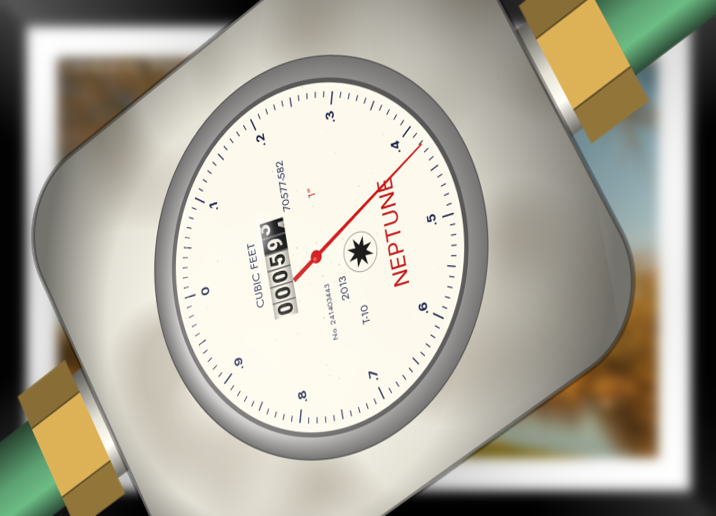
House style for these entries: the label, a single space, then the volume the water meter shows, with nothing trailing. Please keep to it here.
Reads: 593.42 ft³
